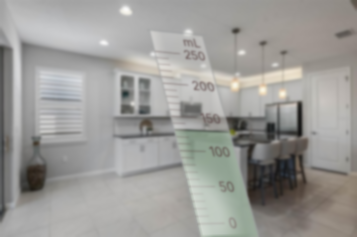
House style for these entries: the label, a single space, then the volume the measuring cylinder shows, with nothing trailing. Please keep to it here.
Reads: 130 mL
